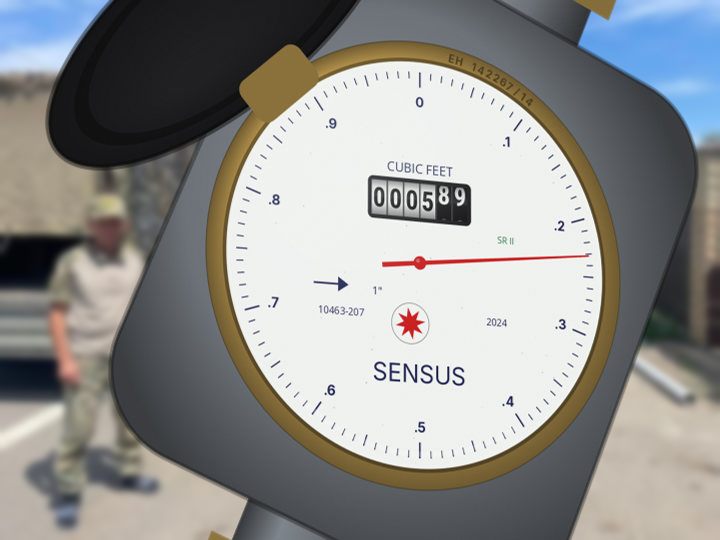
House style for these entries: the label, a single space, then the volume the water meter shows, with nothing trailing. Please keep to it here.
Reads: 589.23 ft³
